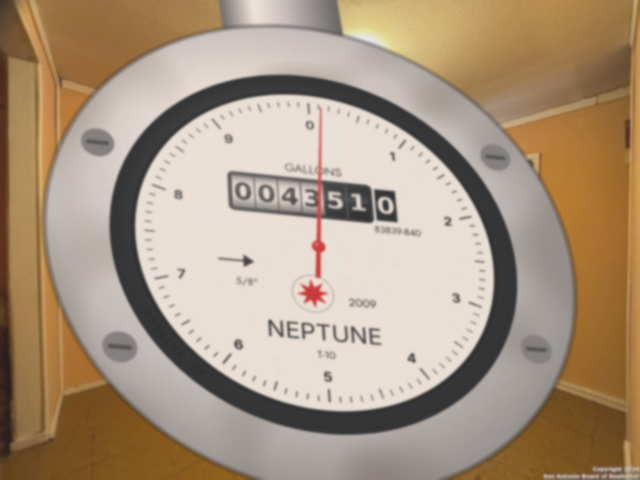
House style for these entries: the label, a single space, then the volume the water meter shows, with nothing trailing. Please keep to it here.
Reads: 43510.1 gal
